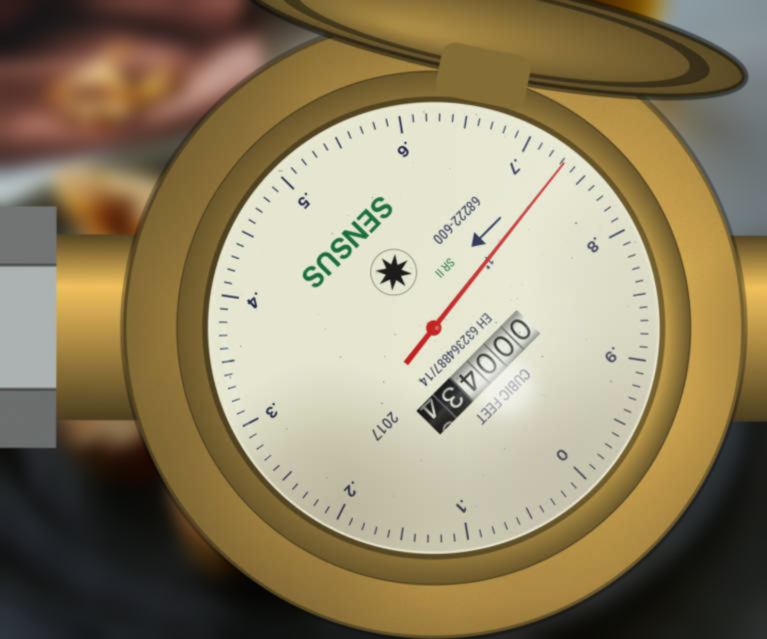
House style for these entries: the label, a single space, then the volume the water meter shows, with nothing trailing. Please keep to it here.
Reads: 433.73 ft³
